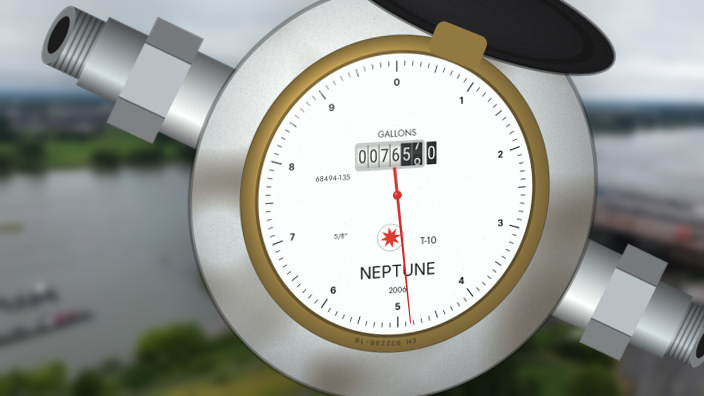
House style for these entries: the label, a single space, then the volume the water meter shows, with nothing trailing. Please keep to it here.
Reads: 76574.8 gal
